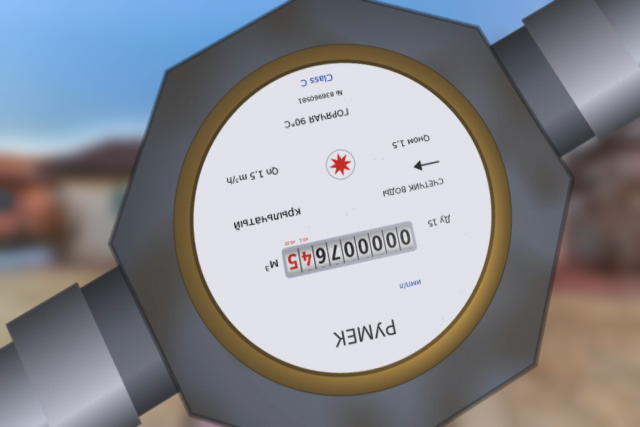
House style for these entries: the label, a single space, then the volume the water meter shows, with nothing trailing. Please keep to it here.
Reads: 76.45 m³
